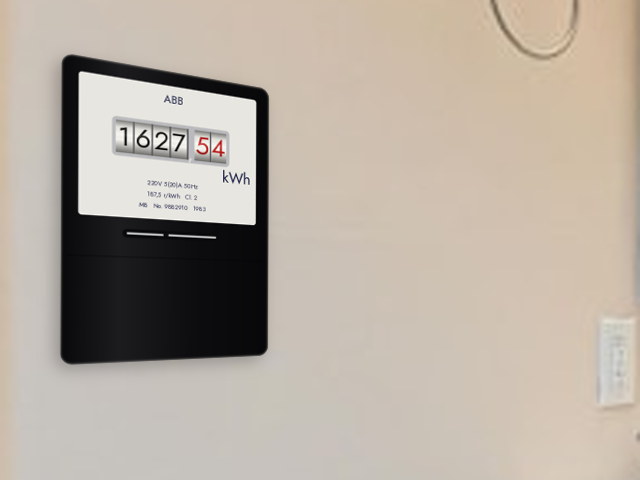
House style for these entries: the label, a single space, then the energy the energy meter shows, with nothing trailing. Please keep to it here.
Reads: 1627.54 kWh
